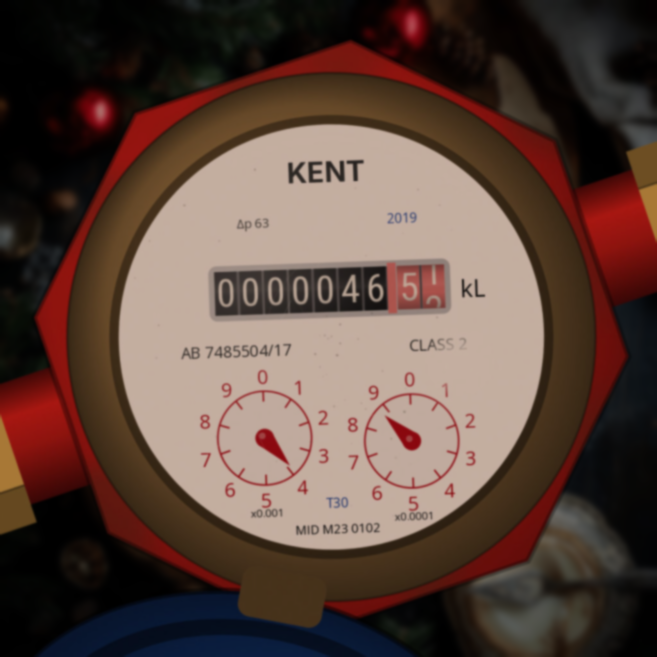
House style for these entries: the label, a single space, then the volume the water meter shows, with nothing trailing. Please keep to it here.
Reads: 46.5138 kL
